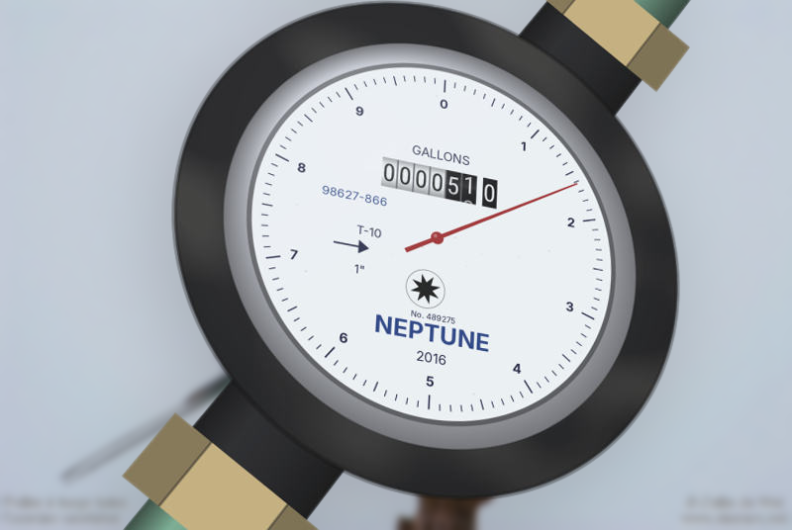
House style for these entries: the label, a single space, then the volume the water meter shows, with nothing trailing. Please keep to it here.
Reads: 511.6 gal
